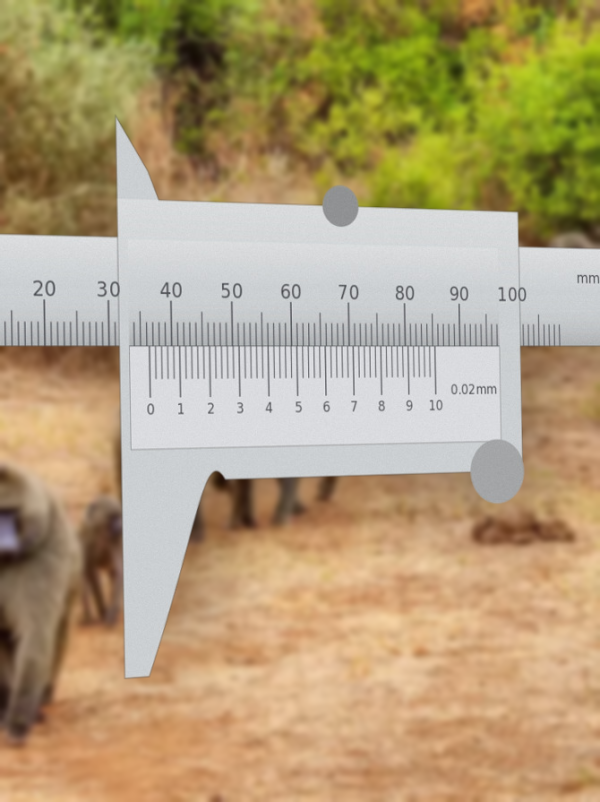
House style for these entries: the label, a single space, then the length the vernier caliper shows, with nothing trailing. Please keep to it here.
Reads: 36.4 mm
